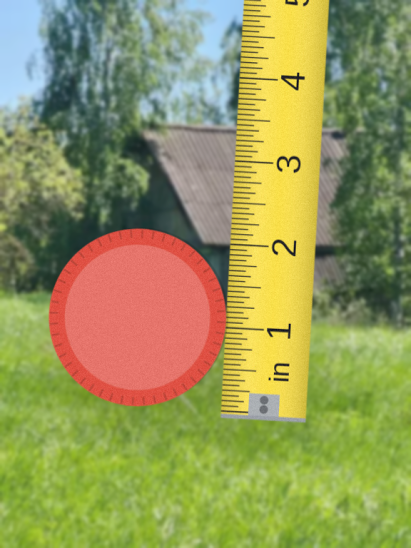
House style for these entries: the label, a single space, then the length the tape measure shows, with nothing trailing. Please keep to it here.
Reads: 2.125 in
